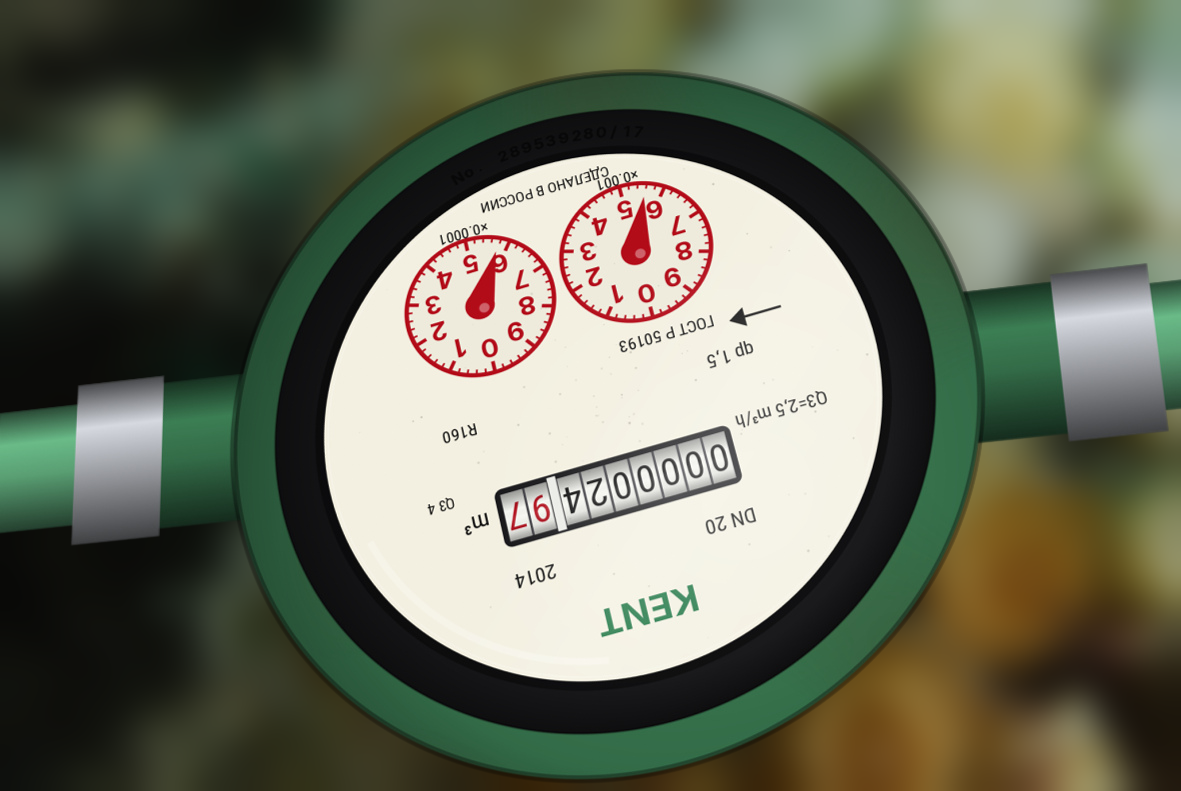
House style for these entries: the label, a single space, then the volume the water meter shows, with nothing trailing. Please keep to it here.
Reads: 24.9755 m³
